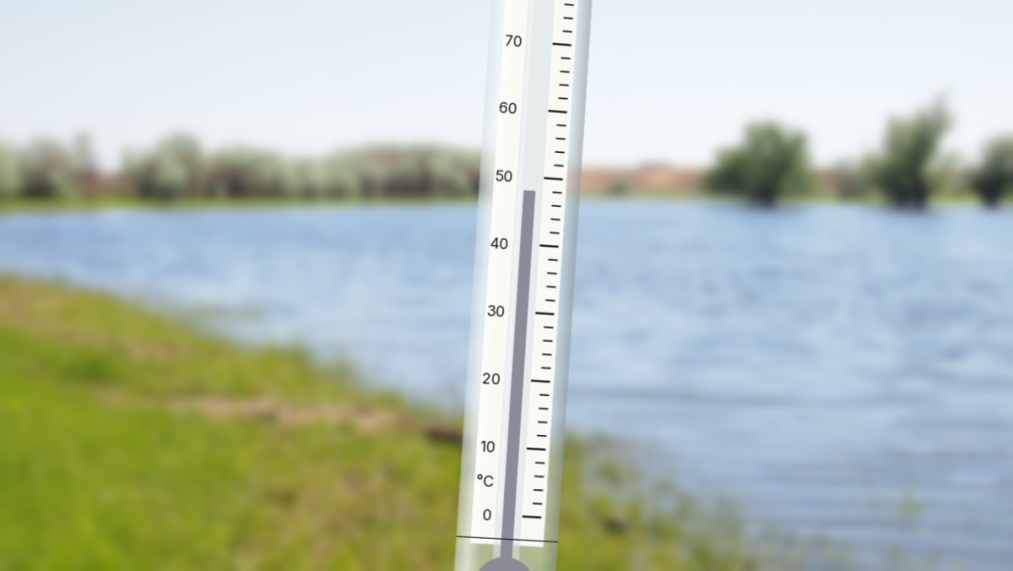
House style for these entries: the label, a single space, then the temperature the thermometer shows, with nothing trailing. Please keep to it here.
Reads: 48 °C
